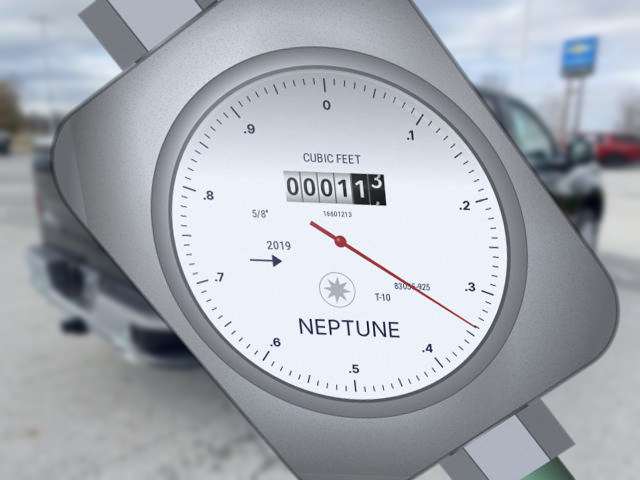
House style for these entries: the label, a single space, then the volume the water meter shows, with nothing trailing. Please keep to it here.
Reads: 113.34 ft³
